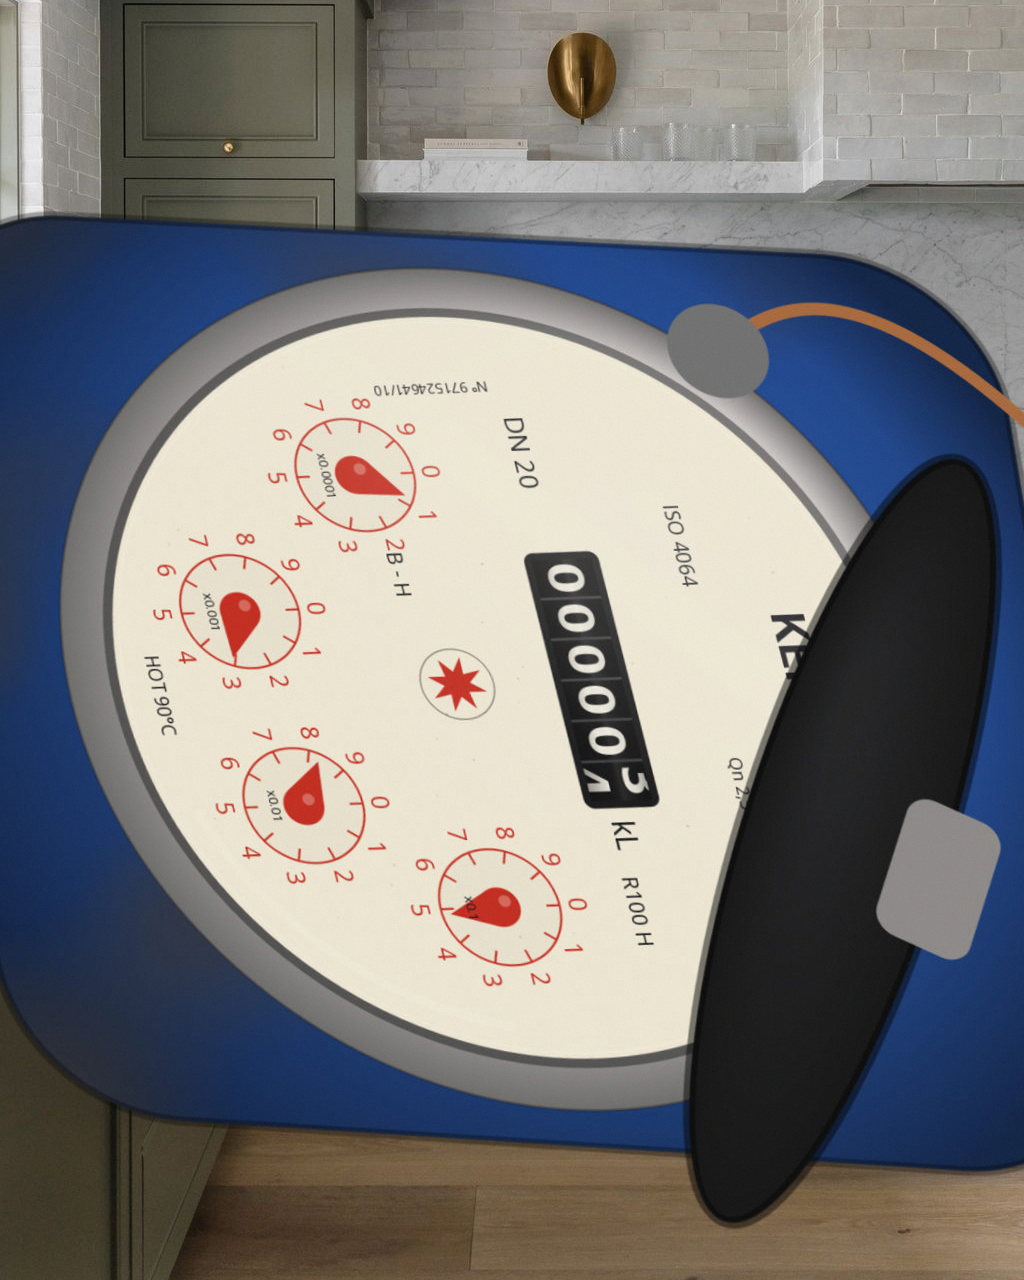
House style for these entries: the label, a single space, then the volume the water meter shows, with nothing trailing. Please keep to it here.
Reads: 3.4830 kL
